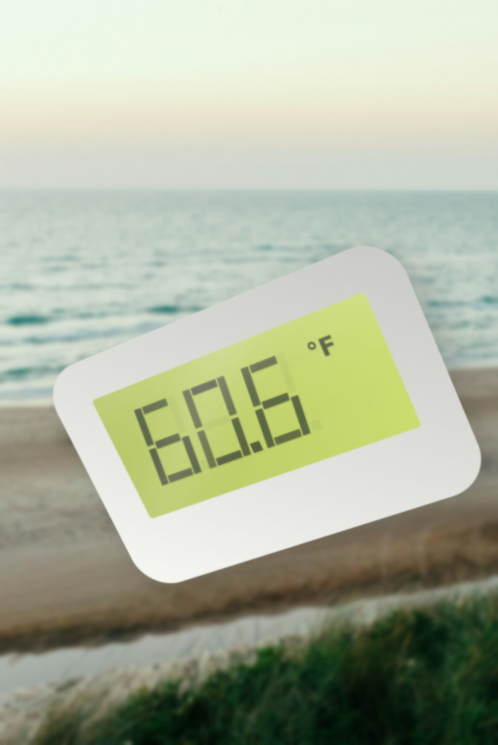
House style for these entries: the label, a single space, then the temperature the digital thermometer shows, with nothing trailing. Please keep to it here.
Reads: 60.6 °F
